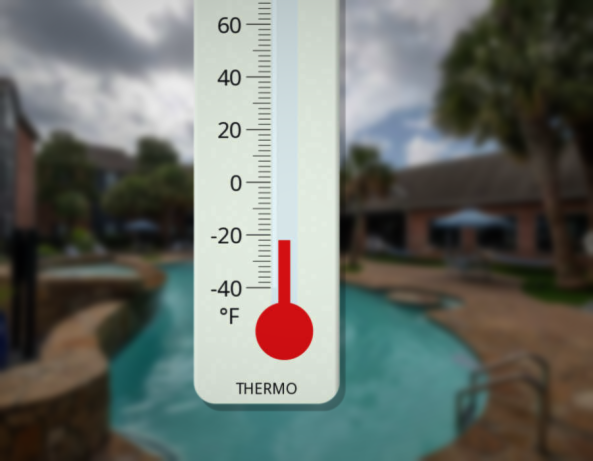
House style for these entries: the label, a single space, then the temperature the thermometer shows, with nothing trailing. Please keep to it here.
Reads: -22 °F
